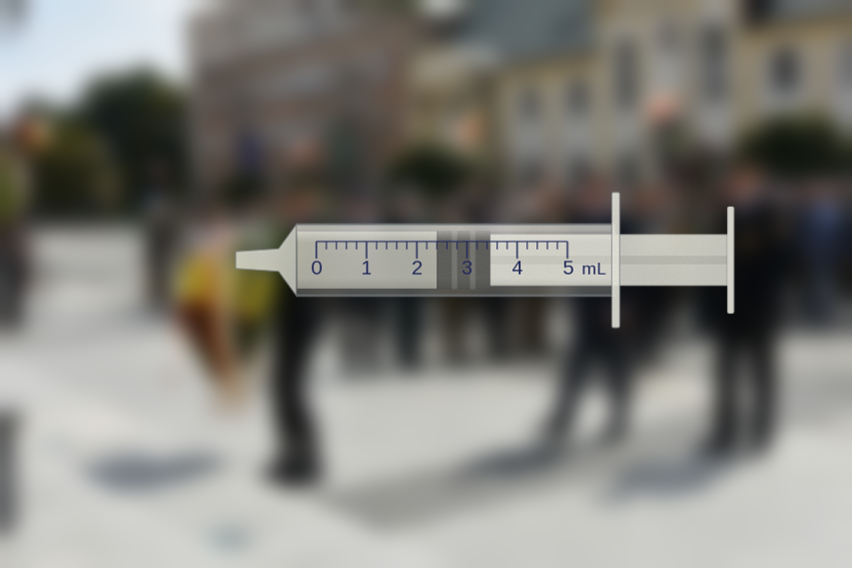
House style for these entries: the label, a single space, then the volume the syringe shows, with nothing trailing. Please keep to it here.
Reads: 2.4 mL
